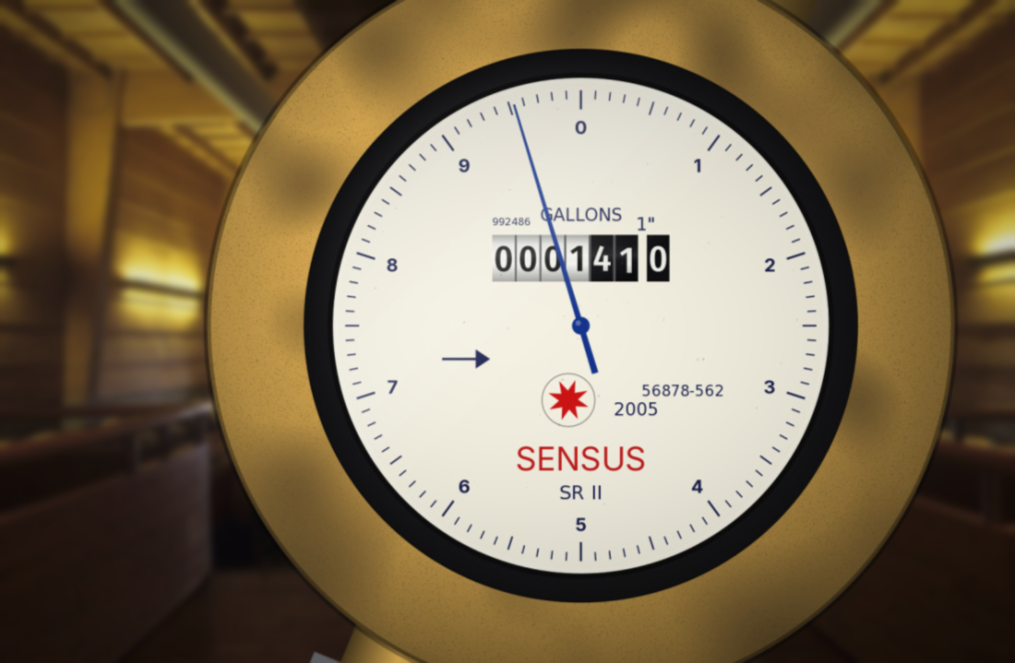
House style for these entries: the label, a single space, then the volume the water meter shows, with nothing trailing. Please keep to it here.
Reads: 1409.5 gal
